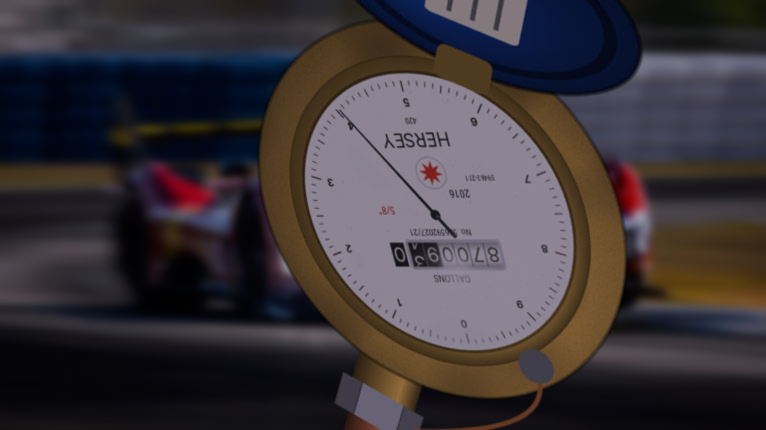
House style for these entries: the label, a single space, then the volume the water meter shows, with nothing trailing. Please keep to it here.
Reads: 8700934.0 gal
